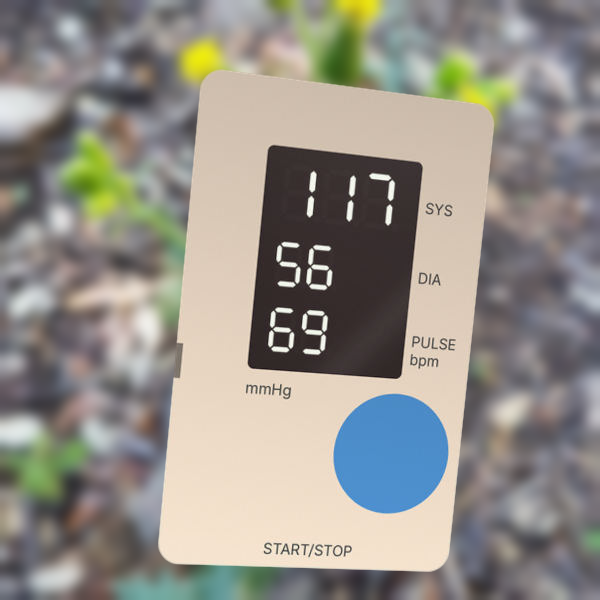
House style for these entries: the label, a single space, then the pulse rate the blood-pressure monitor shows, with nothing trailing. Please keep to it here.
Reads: 69 bpm
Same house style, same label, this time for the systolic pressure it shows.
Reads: 117 mmHg
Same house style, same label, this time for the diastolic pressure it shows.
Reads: 56 mmHg
